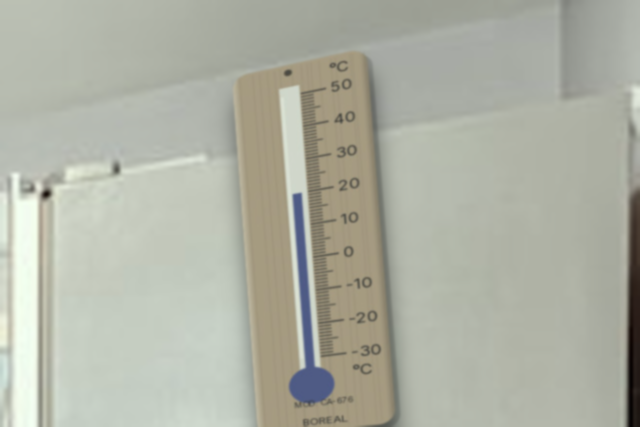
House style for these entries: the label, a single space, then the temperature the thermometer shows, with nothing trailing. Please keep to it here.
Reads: 20 °C
